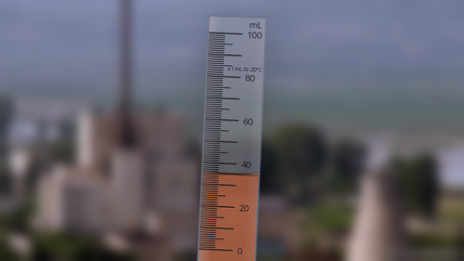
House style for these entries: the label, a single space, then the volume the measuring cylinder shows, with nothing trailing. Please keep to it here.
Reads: 35 mL
